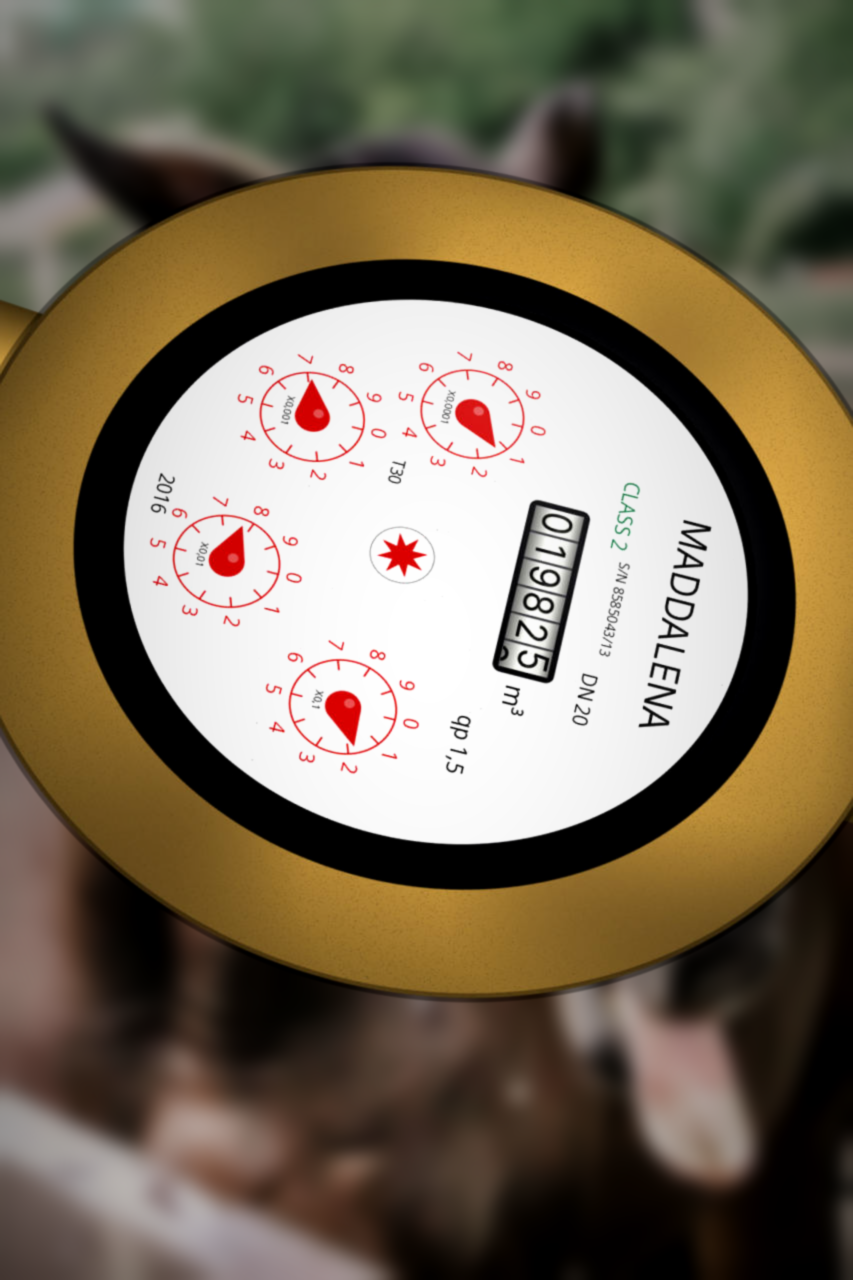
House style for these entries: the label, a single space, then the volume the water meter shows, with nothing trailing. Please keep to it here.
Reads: 19825.1771 m³
